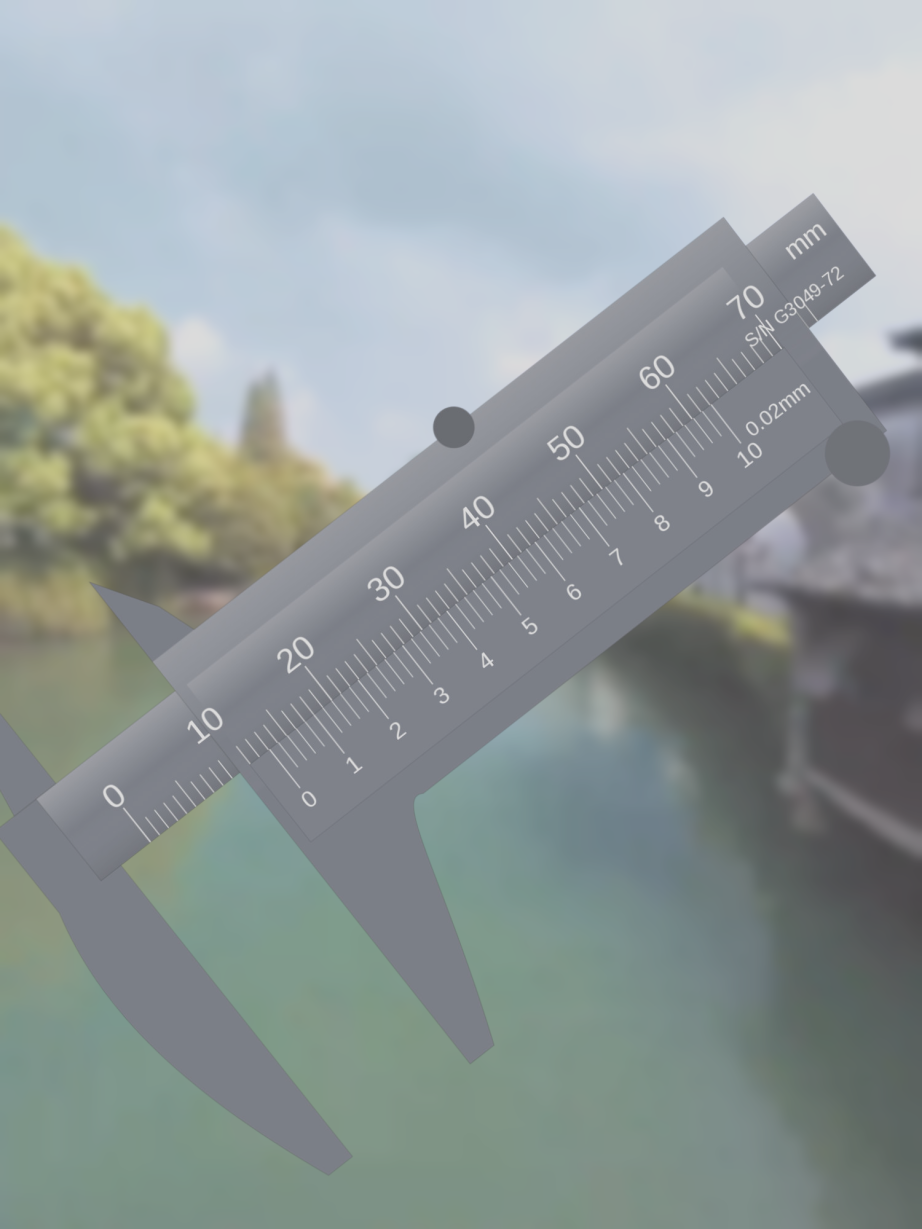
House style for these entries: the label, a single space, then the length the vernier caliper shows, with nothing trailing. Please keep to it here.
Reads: 13.1 mm
